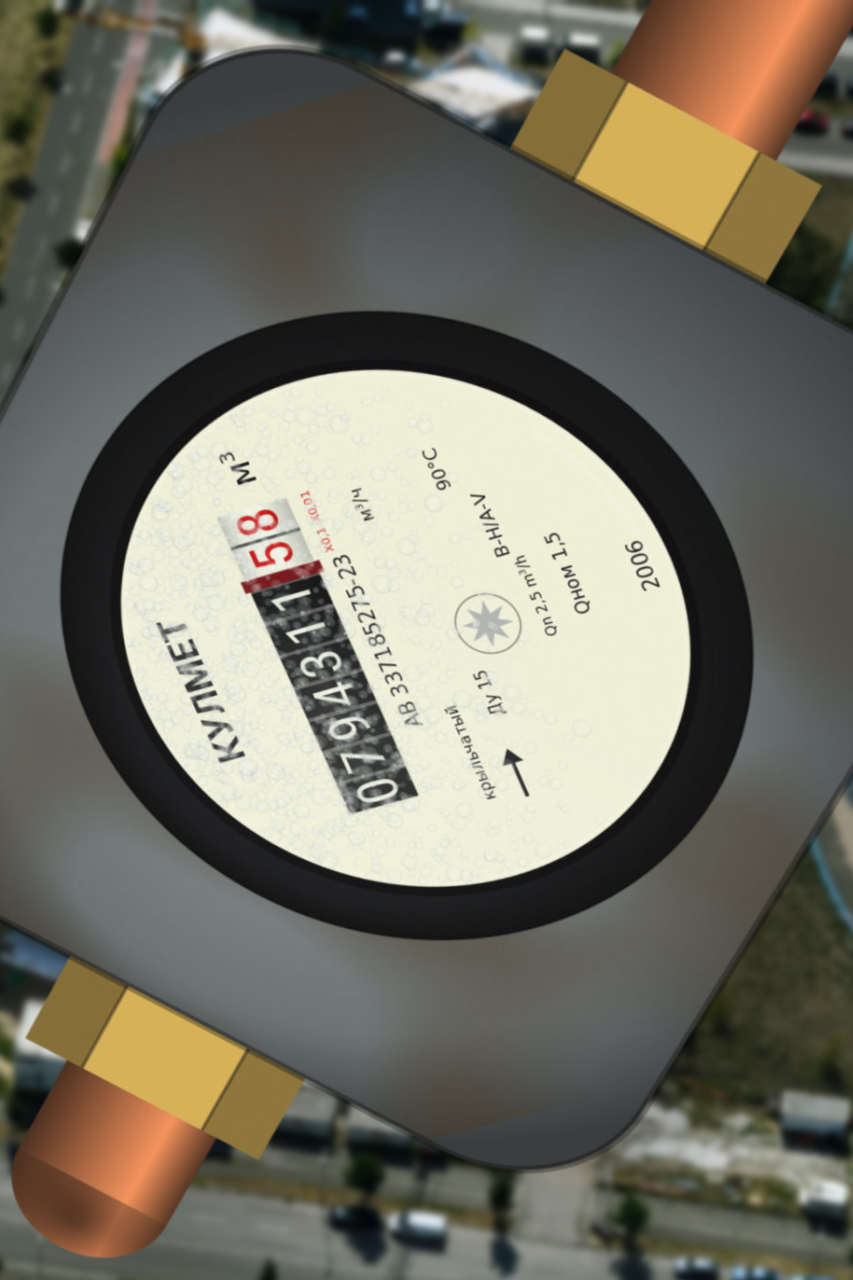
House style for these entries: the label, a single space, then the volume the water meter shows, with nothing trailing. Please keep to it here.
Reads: 794311.58 m³
